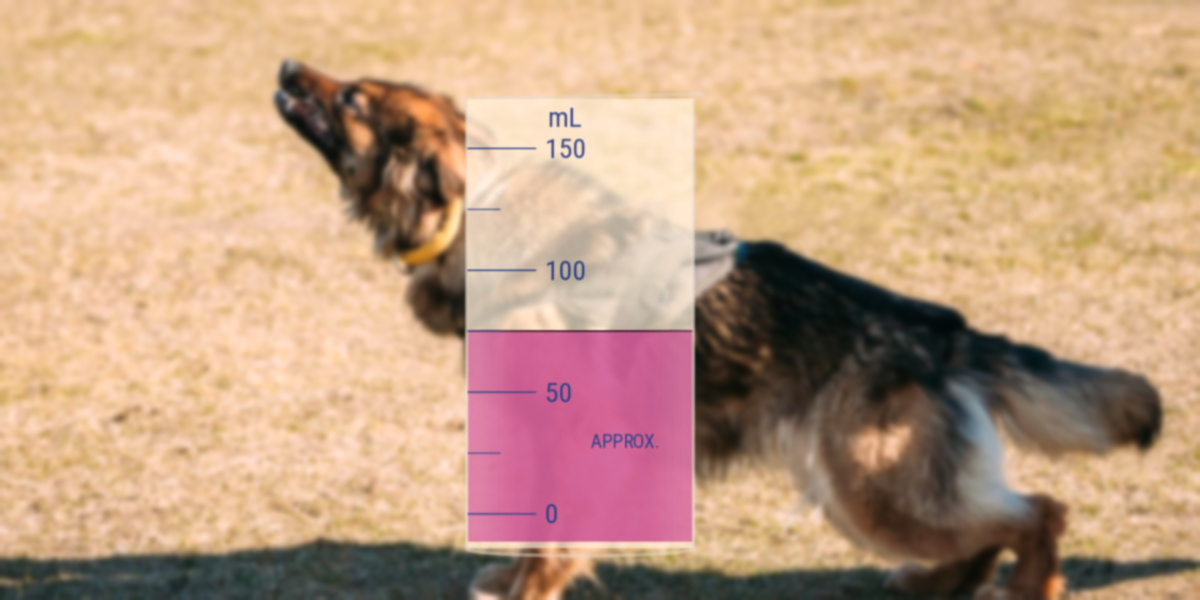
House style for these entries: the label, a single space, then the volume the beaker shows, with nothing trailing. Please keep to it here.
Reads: 75 mL
